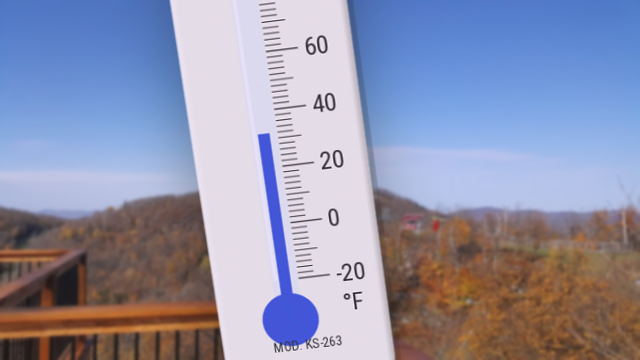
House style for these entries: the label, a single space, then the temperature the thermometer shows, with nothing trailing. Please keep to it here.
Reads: 32 °F
